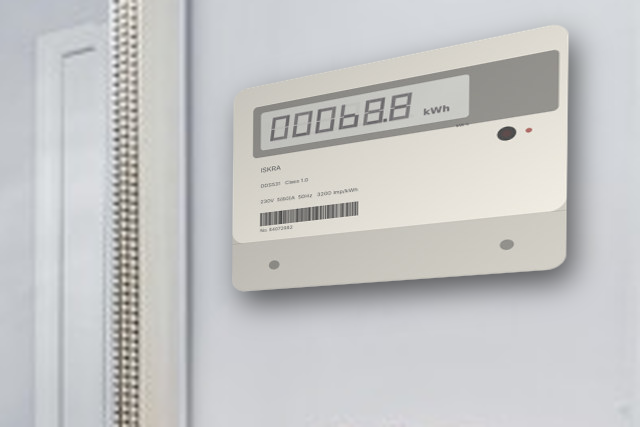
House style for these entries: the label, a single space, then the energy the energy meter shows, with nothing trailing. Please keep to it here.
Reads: 68.8 kWh
